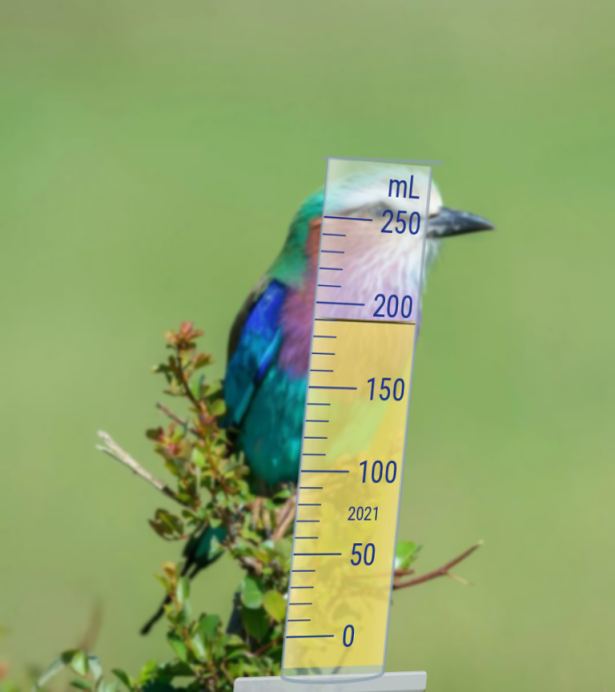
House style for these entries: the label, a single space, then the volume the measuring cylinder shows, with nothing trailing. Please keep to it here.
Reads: 190 mL
